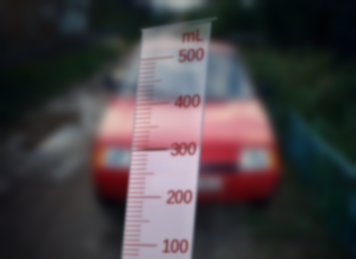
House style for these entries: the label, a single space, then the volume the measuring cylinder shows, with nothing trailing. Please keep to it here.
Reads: 300 mL
